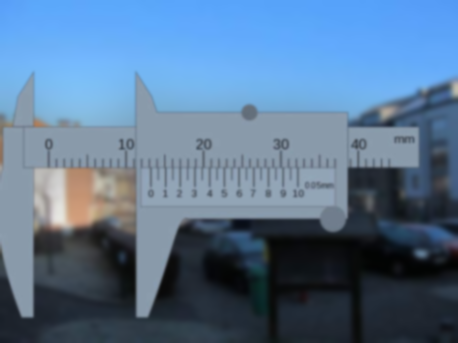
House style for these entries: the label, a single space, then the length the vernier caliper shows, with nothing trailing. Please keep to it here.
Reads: 13.2 mm
